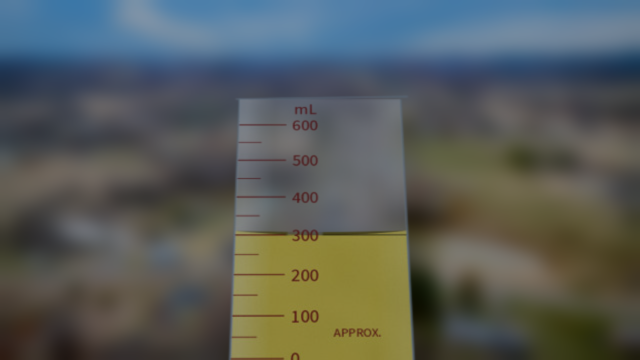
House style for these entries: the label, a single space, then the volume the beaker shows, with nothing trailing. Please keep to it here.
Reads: 300 mL
